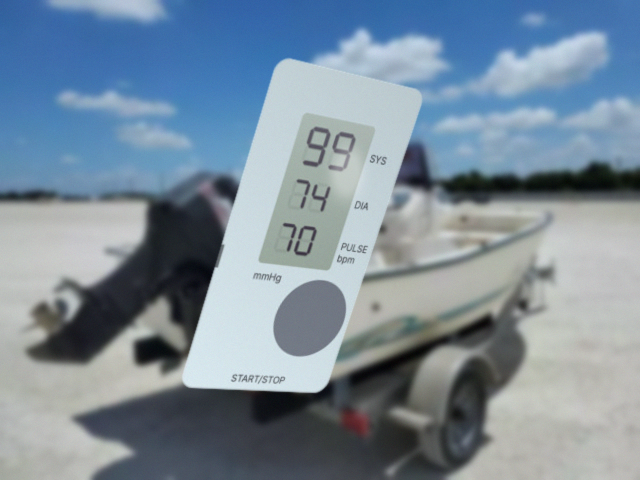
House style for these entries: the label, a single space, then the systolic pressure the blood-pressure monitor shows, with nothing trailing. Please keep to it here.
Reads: 99 mmHg
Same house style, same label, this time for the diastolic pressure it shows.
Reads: 74 mmHg
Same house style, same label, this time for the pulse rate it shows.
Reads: 70 bpm
